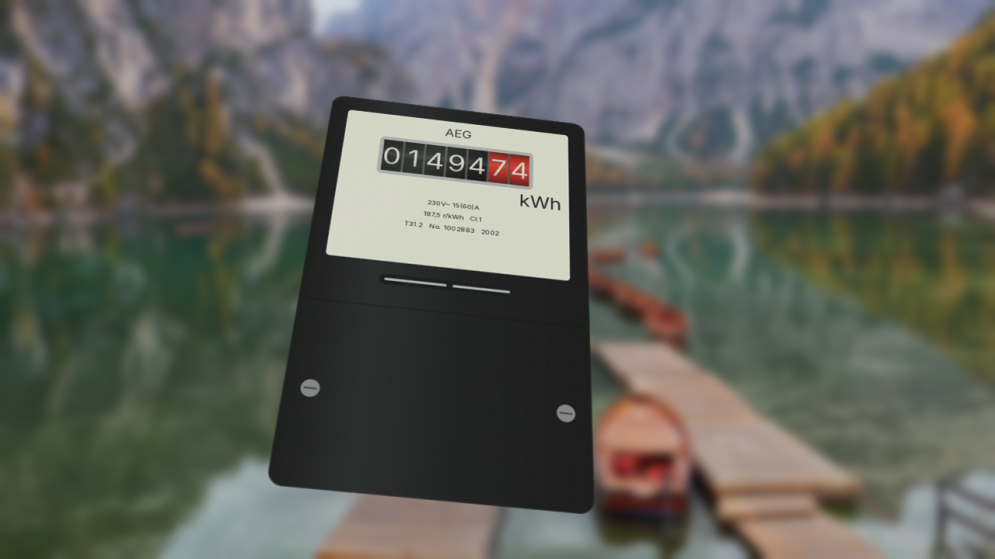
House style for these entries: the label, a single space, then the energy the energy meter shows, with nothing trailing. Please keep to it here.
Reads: 1494.74 kWh
